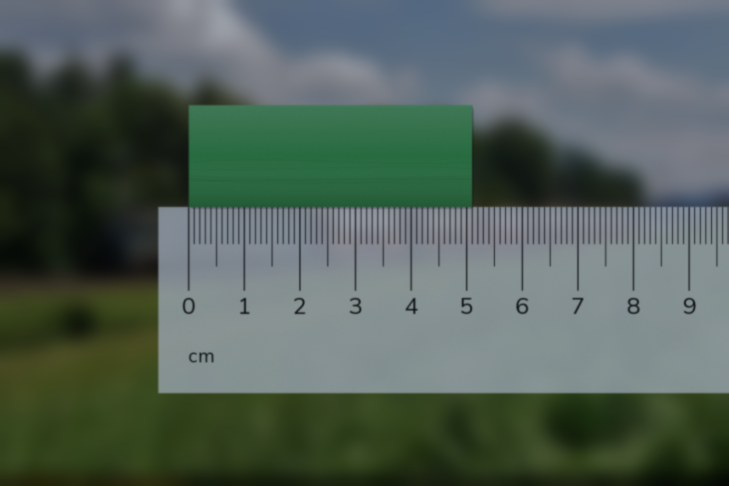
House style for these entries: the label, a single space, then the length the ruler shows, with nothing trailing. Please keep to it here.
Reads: 5.1 cm
